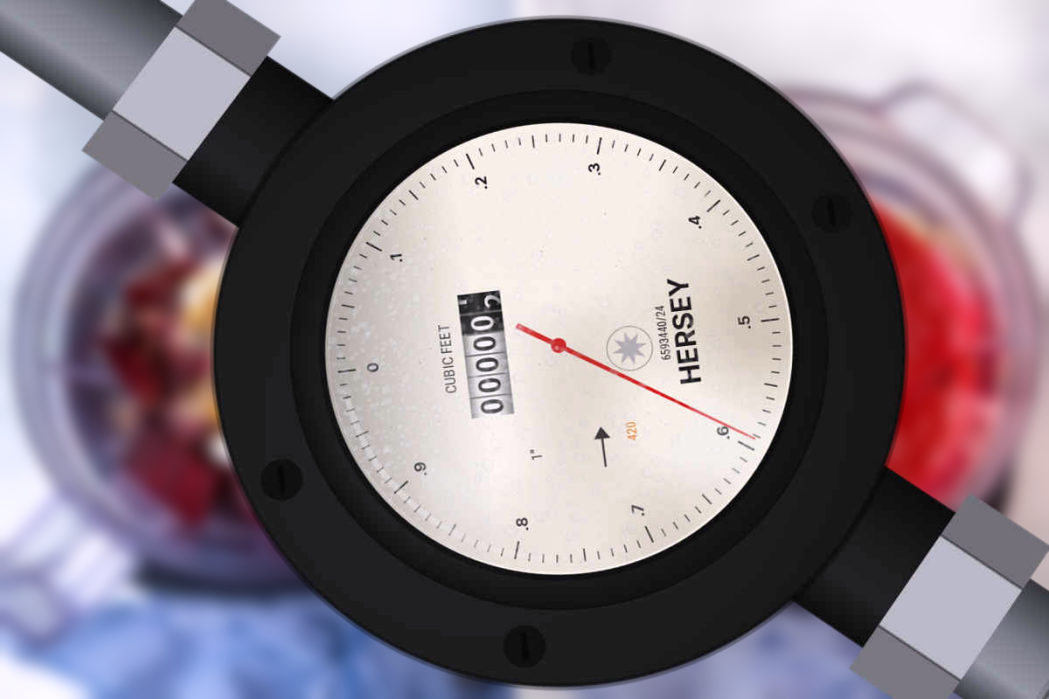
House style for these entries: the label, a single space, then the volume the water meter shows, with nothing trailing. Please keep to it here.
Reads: 1.59 ft³
